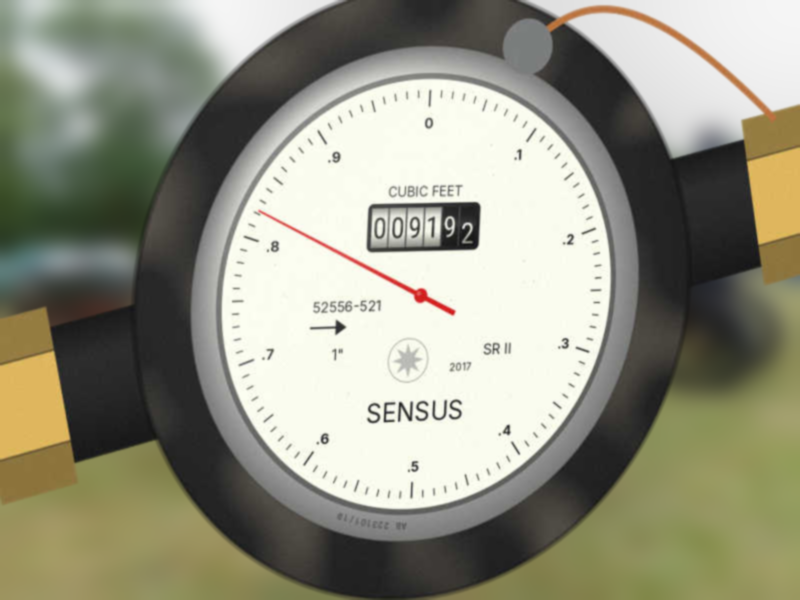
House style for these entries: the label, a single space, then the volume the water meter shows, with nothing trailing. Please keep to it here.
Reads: 9191.82 ft³
